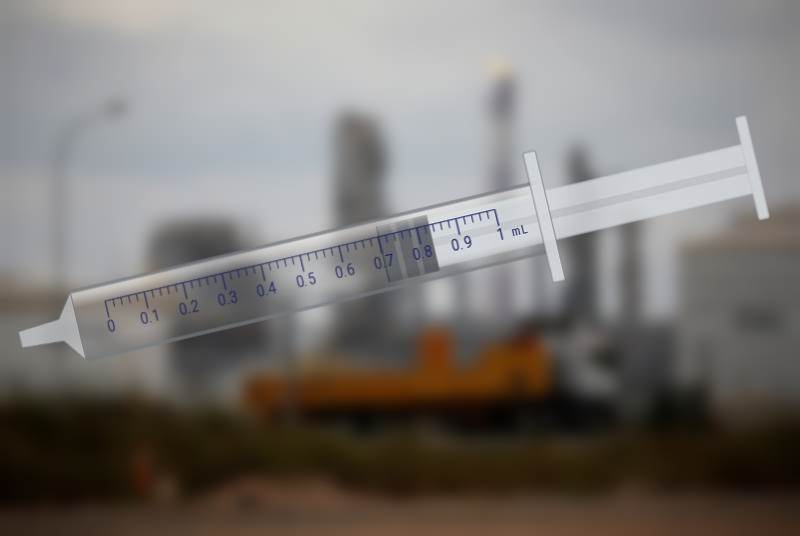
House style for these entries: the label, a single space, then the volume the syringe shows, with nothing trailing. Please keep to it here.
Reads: 0.7 mL
